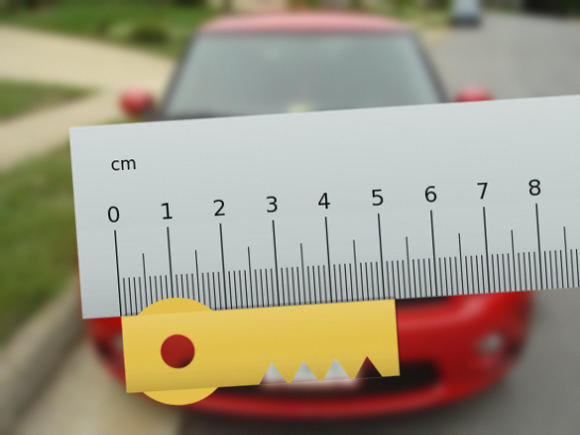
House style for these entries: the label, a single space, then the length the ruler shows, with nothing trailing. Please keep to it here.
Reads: 5.2 cm
